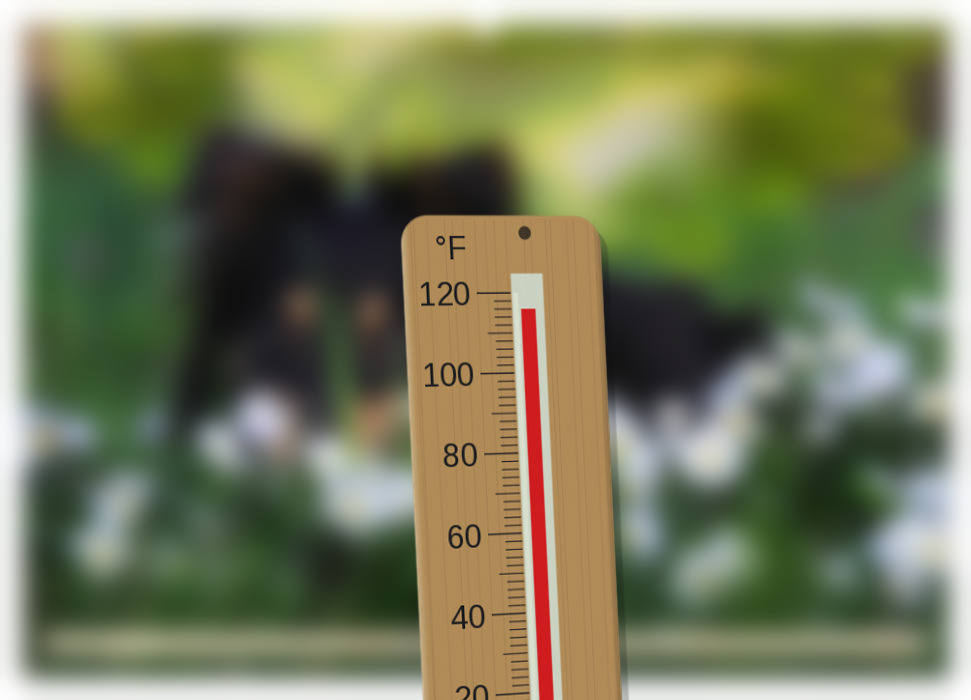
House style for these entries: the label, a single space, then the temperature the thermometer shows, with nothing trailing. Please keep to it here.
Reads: 116 °F
